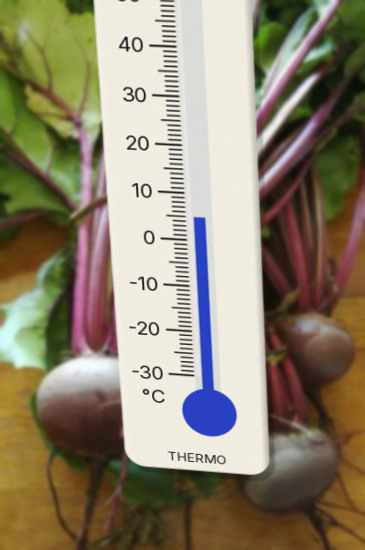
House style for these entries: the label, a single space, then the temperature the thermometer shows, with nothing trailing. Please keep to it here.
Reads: 5 °C
